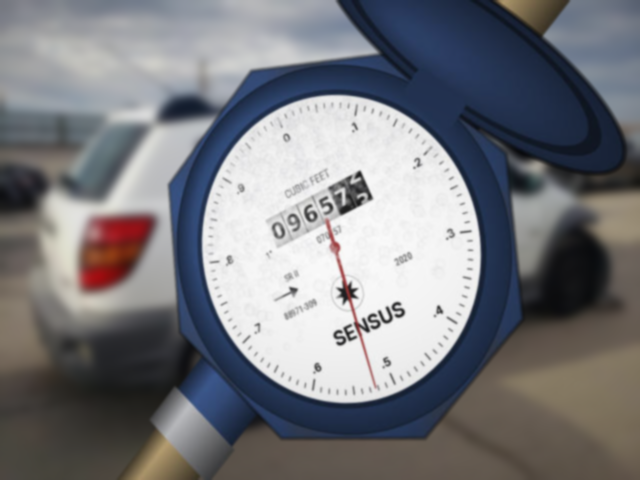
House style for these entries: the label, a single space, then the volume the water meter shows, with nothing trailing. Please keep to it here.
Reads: 96572.52 ft³
